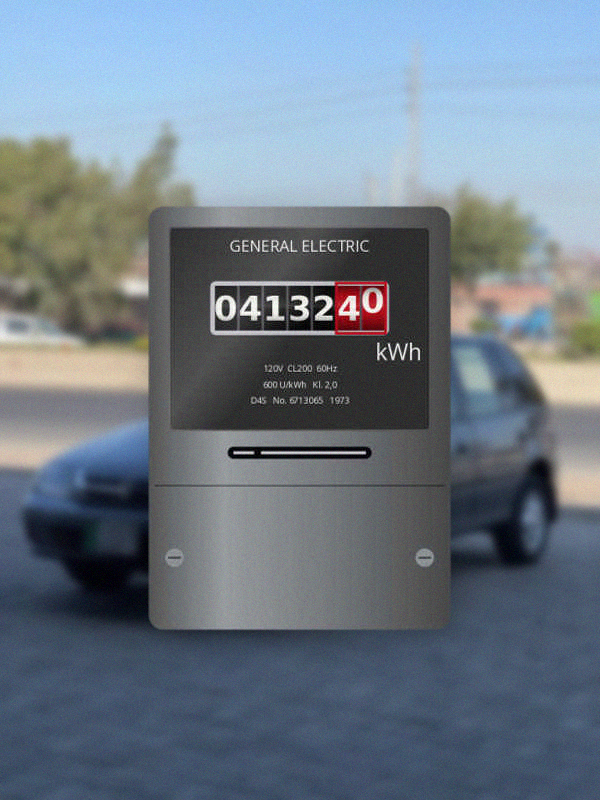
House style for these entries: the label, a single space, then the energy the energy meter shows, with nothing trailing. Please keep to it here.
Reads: 4132.40 kWh
